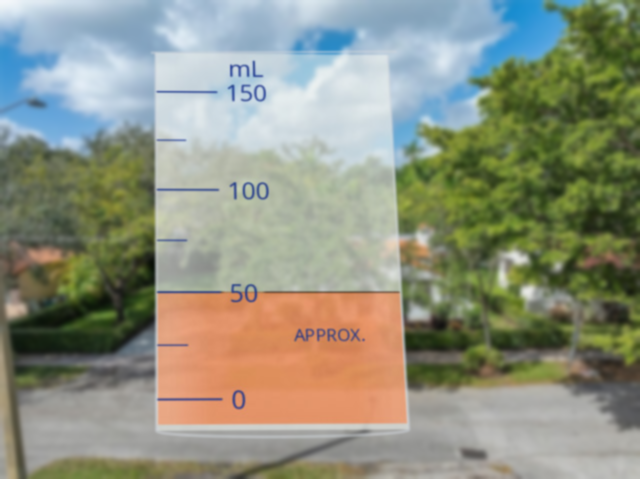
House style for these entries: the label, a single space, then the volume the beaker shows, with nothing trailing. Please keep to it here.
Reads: 50 mL
